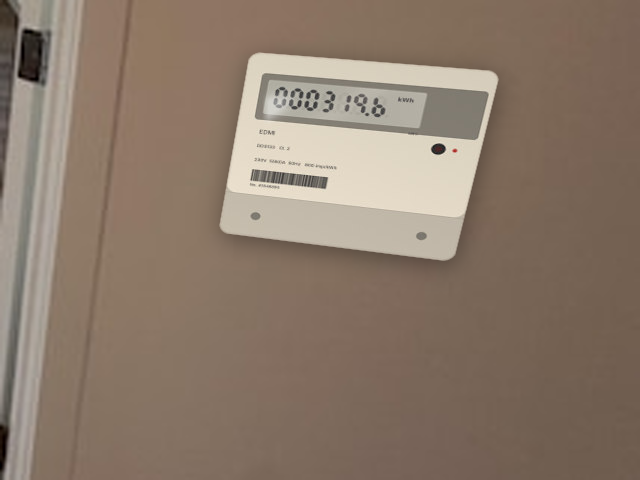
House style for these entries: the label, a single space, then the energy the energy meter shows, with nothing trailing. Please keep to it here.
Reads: 319.6 kWh
